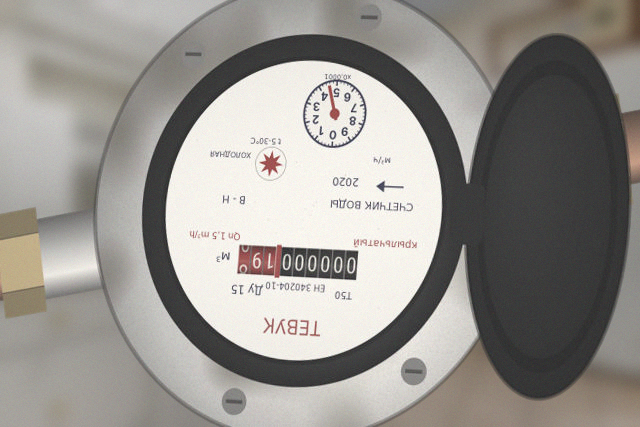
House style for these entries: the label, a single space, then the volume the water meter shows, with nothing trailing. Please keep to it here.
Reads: 0.1984 m³
